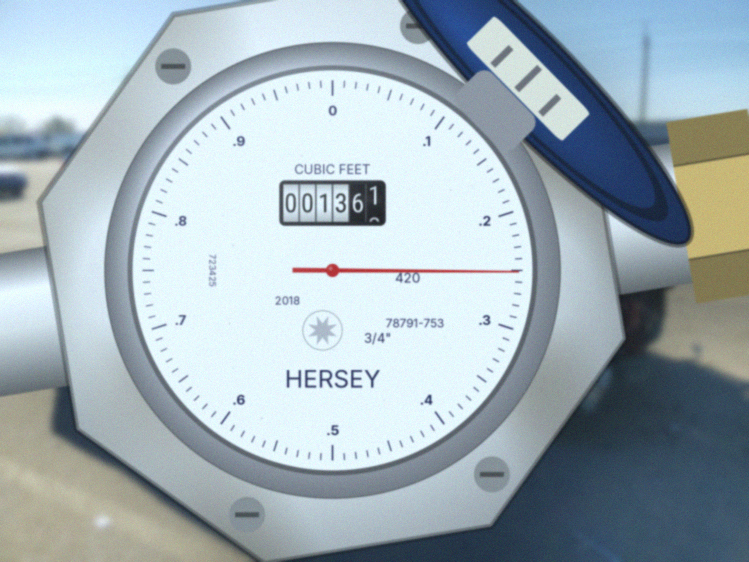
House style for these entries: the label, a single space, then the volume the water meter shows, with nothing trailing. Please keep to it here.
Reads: 1361.25 ft³
